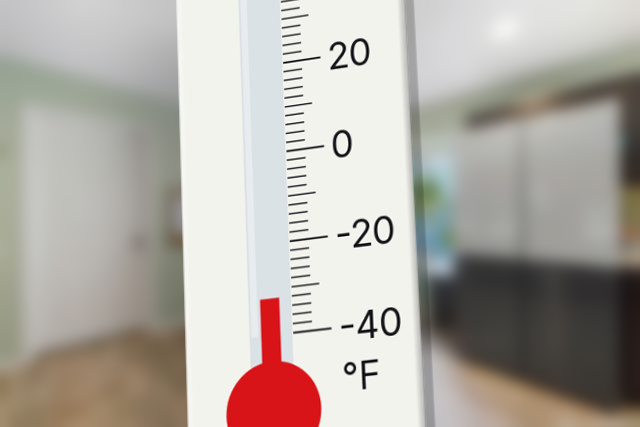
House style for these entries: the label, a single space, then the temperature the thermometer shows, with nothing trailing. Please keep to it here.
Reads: -32 °F
